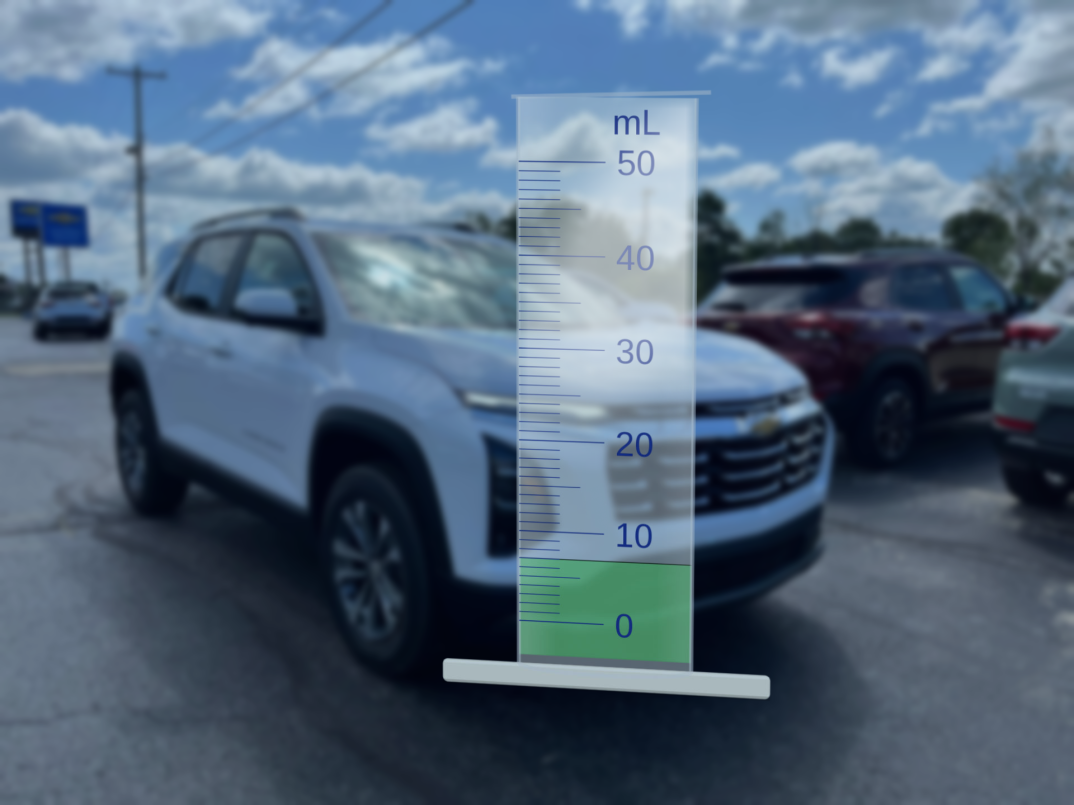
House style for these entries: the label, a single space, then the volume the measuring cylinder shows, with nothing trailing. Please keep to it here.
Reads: 7 mL
